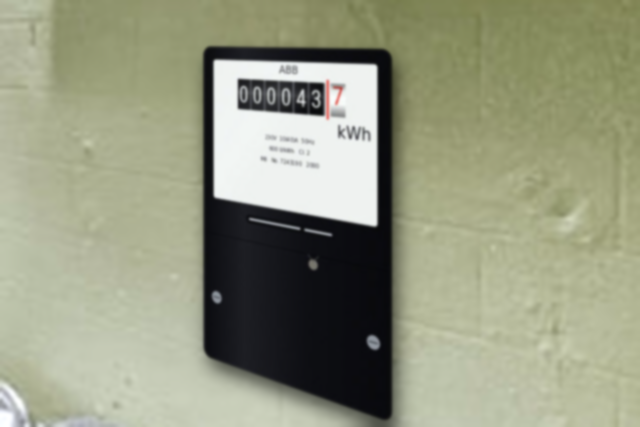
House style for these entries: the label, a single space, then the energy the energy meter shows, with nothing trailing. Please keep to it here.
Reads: 43.7 kWh
